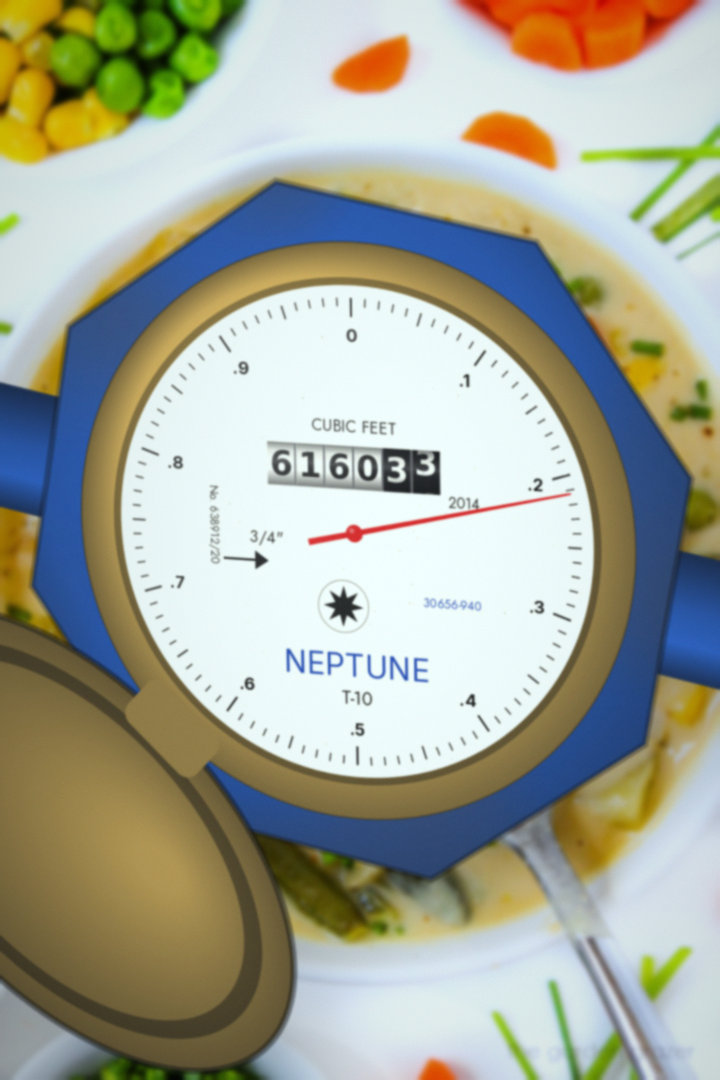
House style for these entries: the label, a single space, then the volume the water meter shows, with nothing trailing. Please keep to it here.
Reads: 616033.21 ft³
